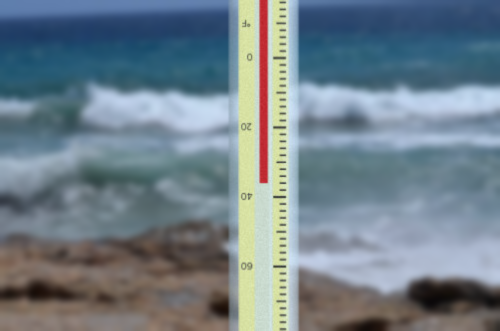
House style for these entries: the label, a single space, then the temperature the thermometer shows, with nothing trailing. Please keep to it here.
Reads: 36 °F
